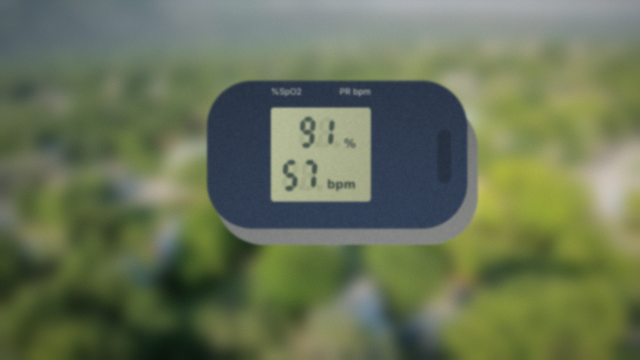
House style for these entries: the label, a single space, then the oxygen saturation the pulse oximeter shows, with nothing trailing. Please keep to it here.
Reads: 91 %
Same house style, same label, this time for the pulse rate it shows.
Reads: 57 bpm
